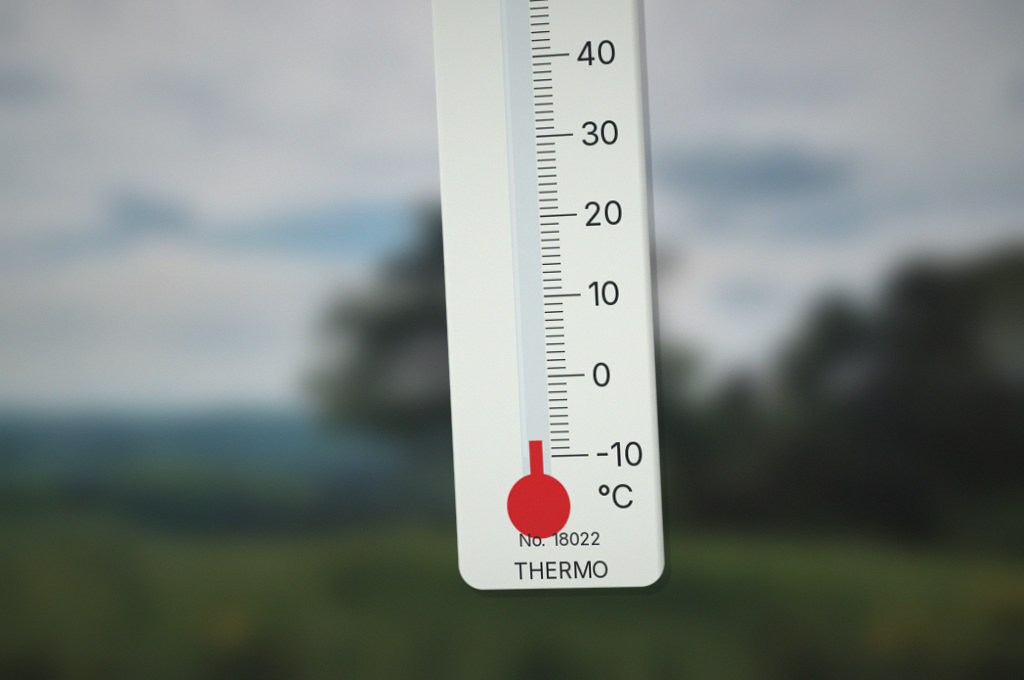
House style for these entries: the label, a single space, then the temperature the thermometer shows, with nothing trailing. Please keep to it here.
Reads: -8 °C
